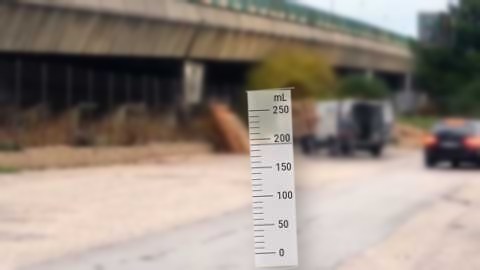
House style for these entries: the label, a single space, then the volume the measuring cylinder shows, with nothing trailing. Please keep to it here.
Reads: 190 mL
